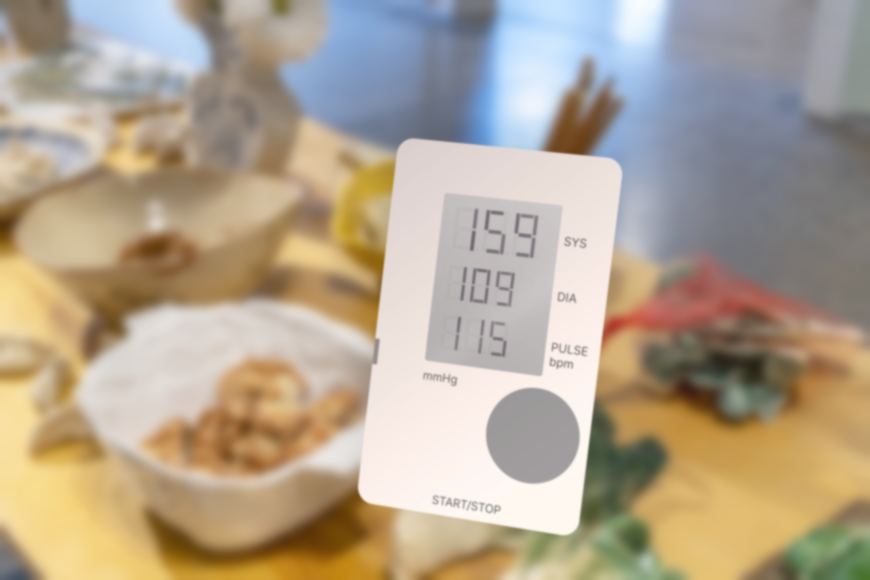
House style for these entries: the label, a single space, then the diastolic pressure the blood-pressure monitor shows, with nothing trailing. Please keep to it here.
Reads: 109 mmHg
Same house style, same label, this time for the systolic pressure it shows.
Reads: 159 mmHg
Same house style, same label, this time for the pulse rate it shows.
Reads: 115 bpm
